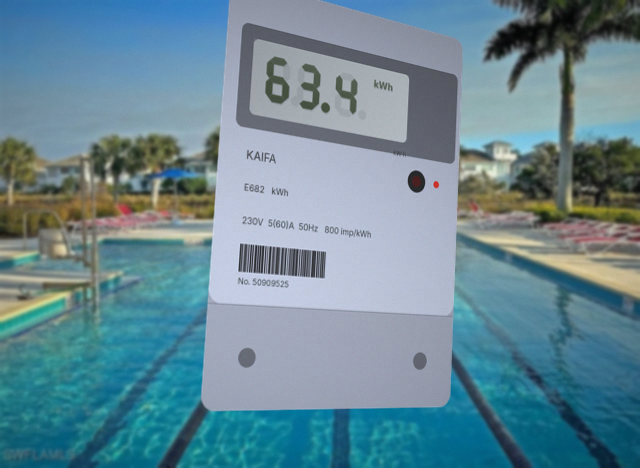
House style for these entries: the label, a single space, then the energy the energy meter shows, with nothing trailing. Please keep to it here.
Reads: 63.4 kWh
